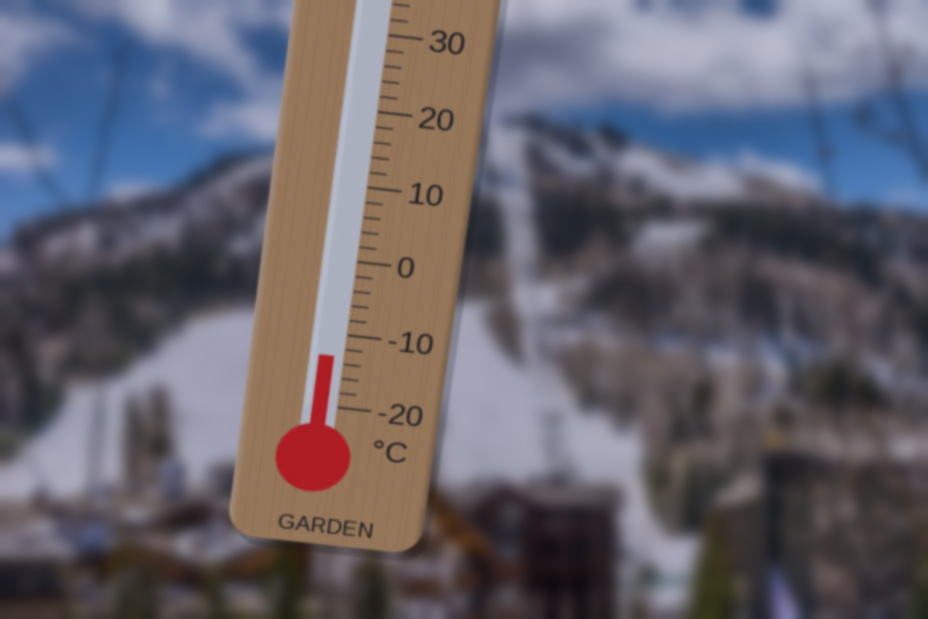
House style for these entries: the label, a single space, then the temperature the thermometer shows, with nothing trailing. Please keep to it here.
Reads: -13 °C
